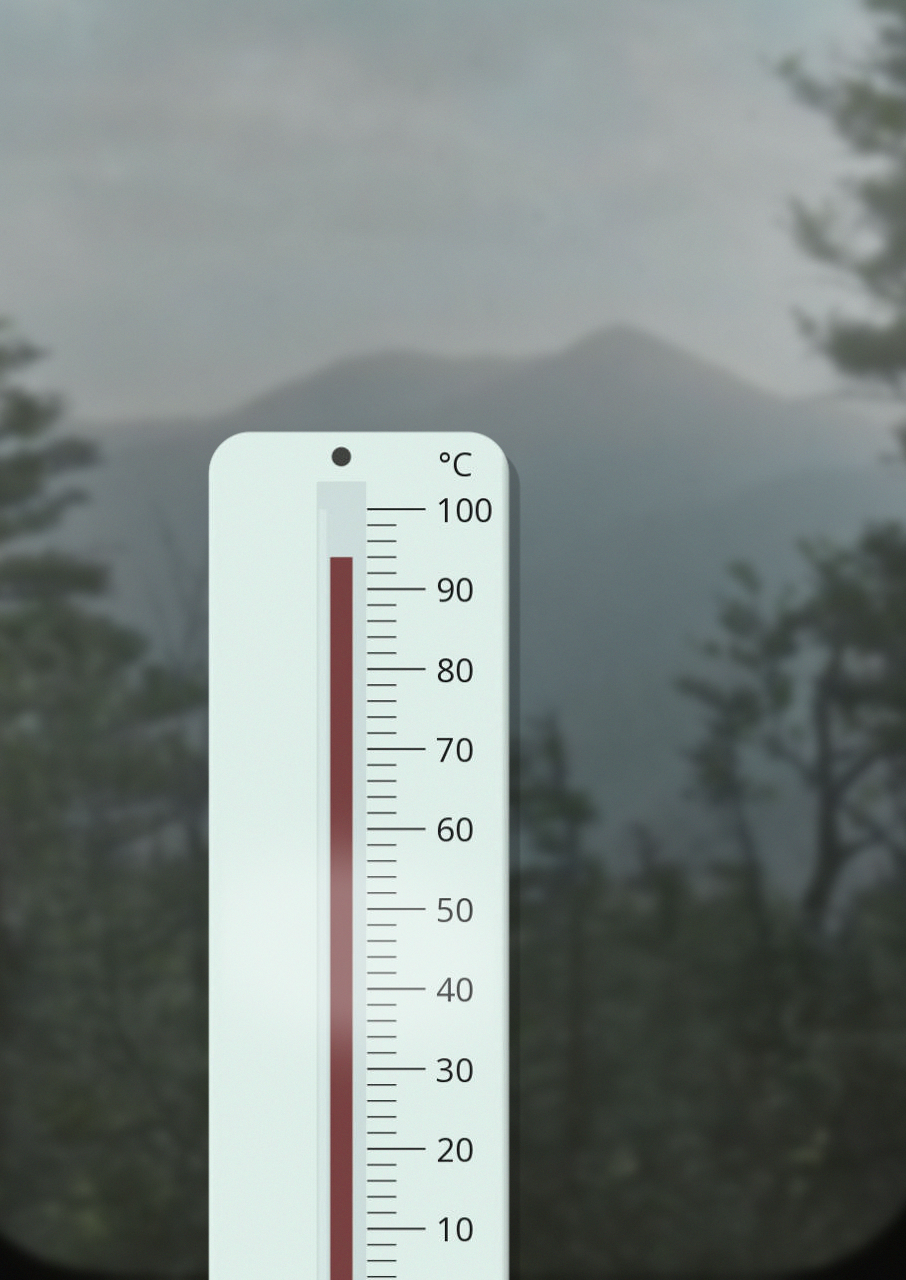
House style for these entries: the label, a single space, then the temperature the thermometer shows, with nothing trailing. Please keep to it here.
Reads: 94 °C
